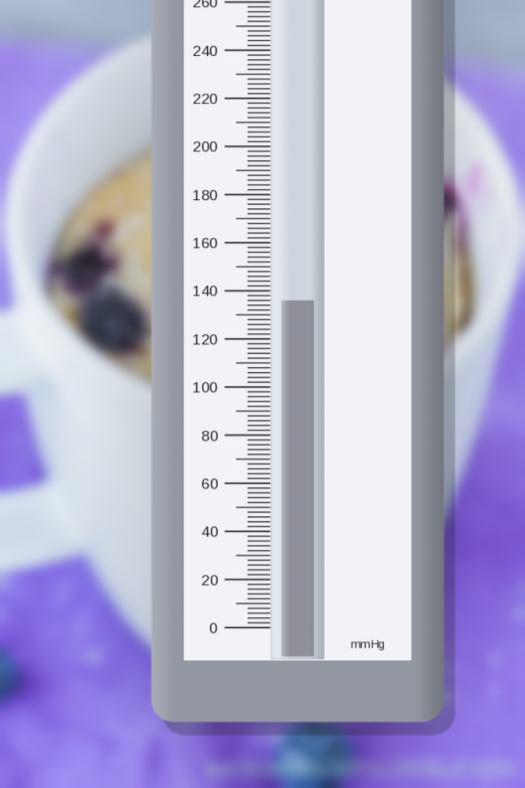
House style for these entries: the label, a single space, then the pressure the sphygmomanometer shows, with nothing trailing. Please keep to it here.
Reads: 136 mmHg
